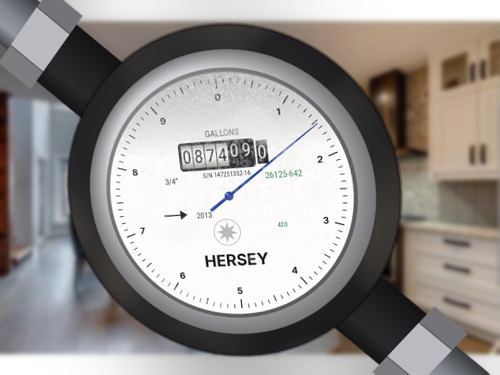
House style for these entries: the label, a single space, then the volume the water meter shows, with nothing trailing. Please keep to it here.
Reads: 874091.5 gal
